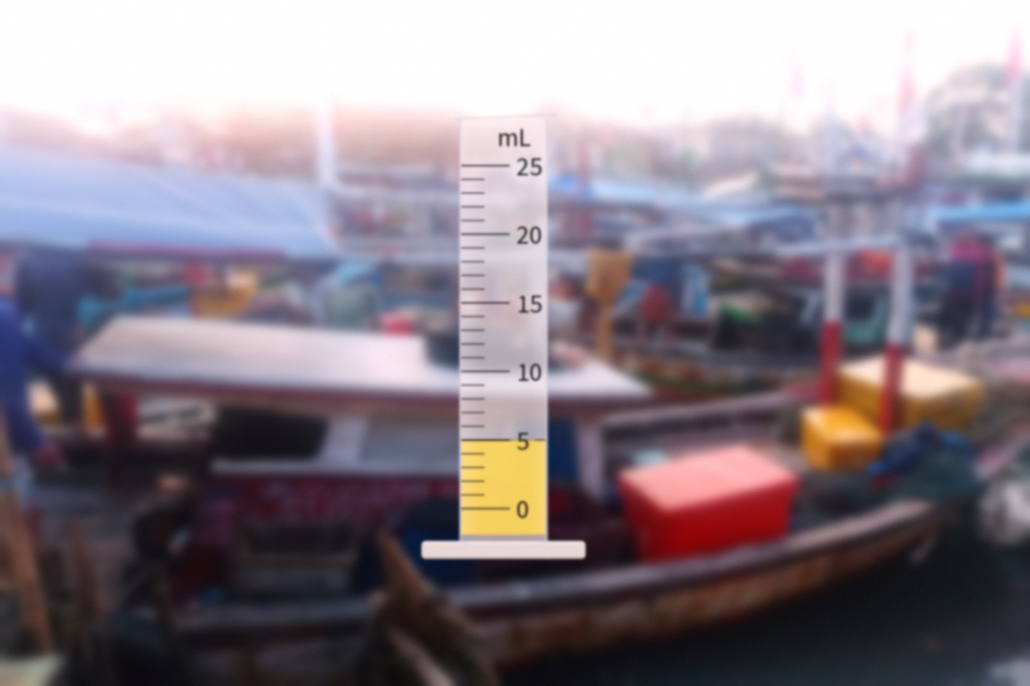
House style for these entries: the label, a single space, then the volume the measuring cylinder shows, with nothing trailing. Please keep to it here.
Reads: 5 mL
